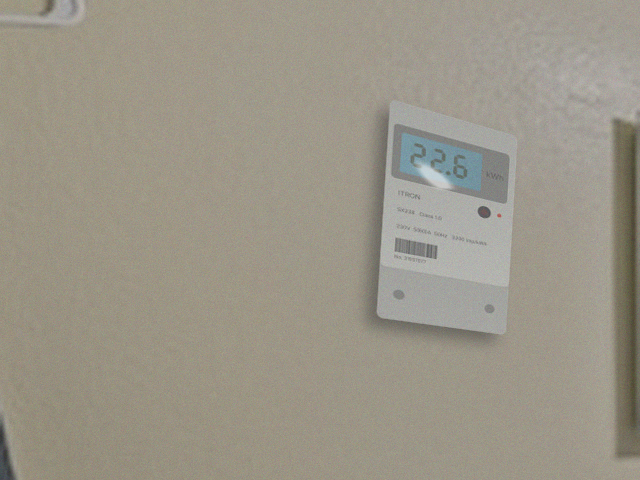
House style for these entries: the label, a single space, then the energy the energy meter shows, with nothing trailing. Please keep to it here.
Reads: 22.6 kWh
